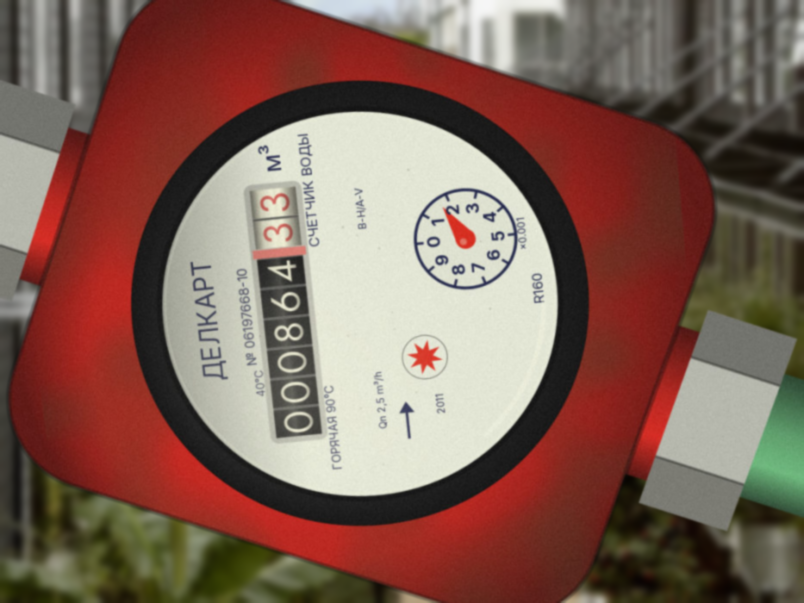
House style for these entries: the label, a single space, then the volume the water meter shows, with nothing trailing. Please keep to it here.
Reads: 864.331 m³
